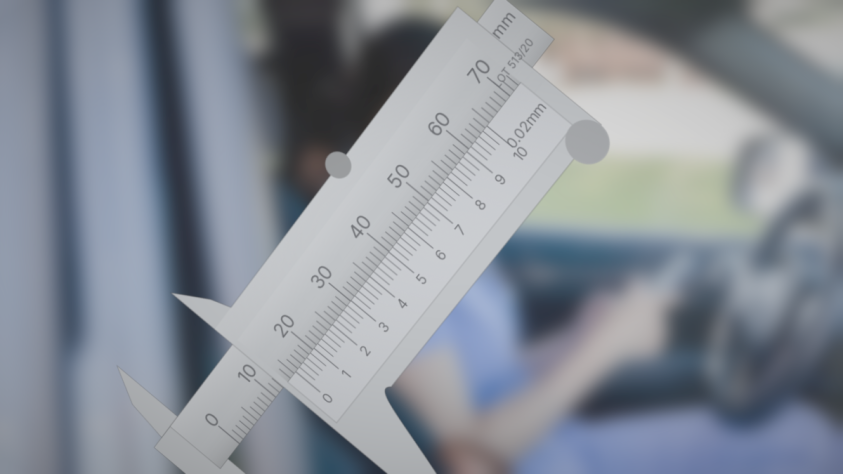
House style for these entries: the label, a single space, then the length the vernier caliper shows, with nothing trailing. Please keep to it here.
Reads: 15.4 mm
